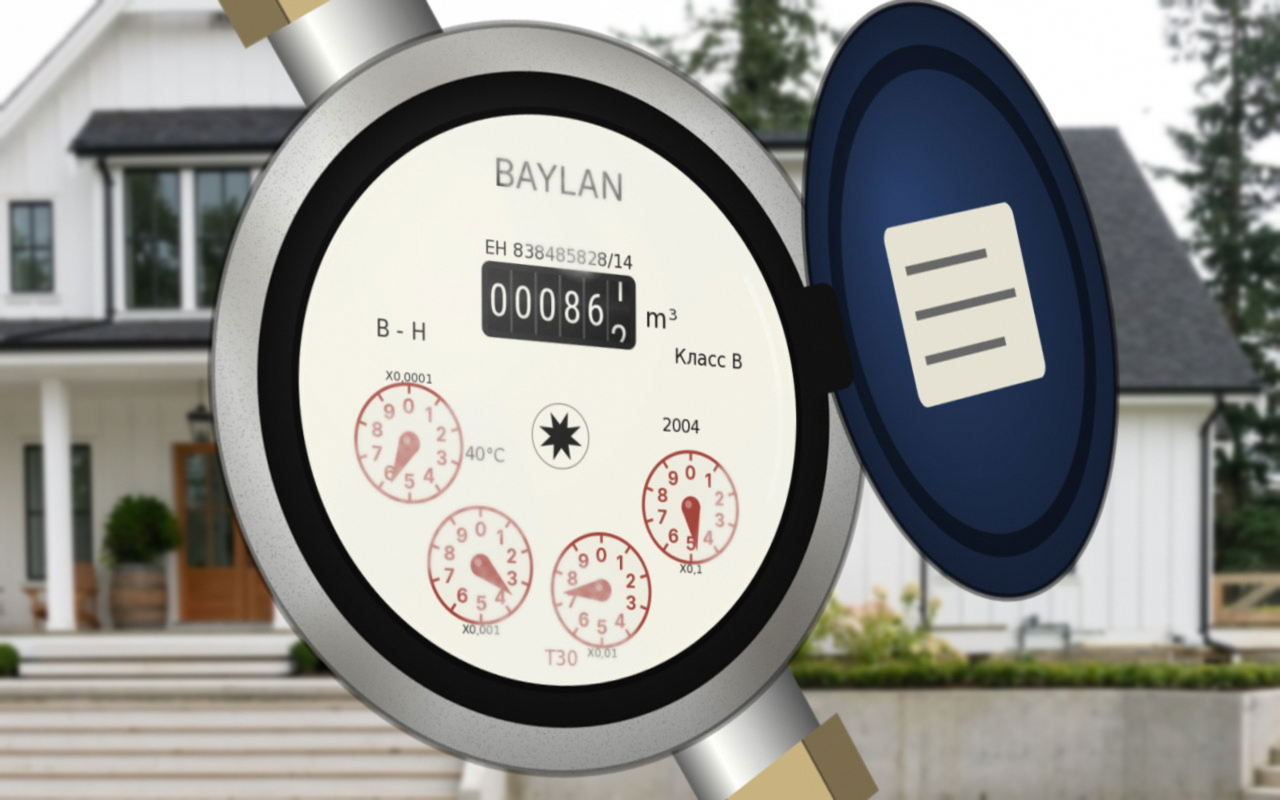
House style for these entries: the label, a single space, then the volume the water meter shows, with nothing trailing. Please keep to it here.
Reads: 861.4735 m³
